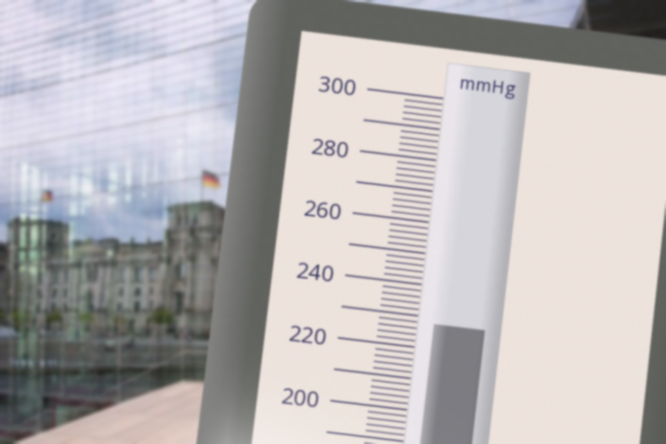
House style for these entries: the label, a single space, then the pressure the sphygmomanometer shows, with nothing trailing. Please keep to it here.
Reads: 228 mmHg
